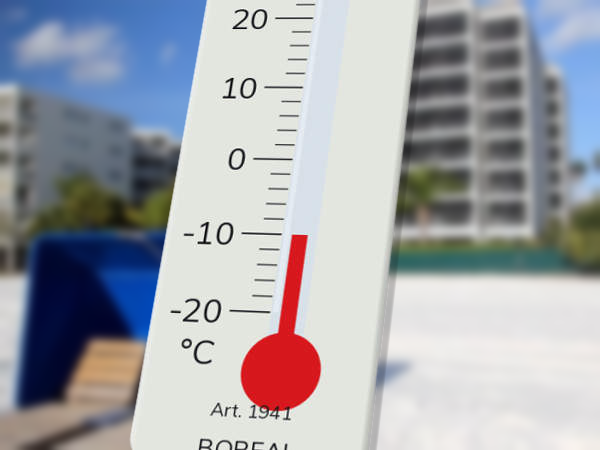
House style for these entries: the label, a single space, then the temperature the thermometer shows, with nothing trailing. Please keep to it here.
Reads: -10 °C
